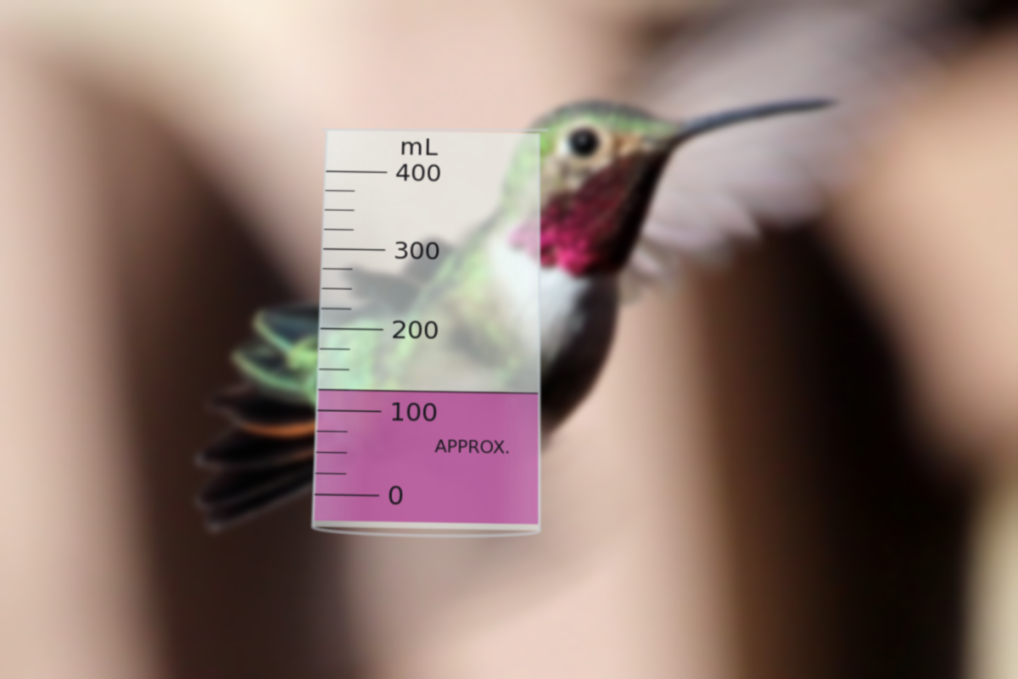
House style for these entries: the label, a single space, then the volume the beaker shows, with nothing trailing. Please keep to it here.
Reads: 125 mL
